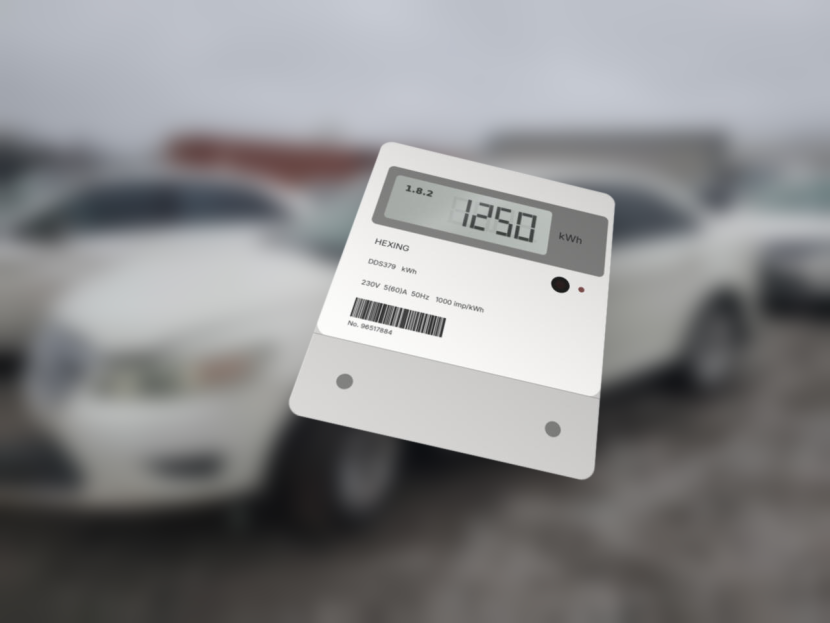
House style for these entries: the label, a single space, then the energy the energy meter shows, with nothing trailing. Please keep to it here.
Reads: 1250 kWh
